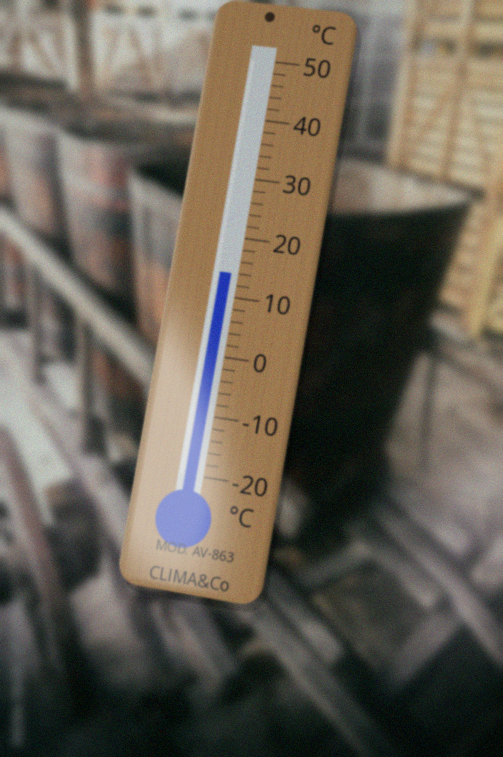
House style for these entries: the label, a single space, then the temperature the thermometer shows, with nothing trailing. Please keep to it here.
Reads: 14 °C
